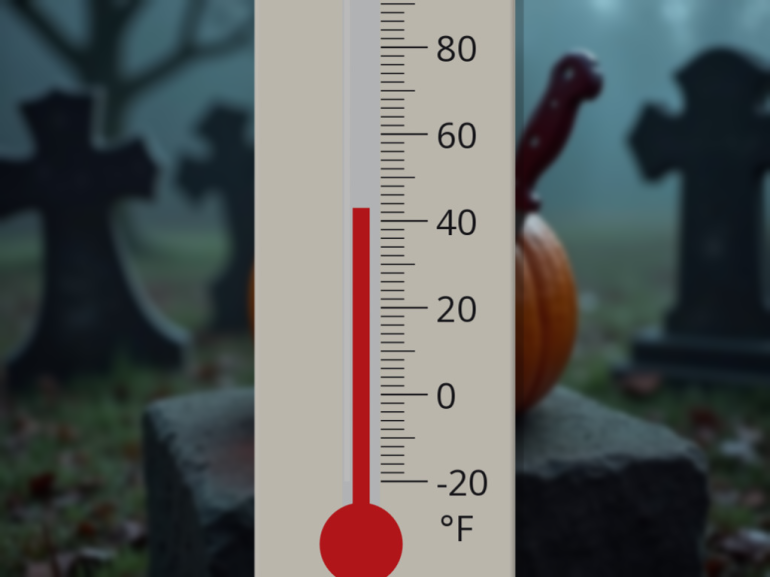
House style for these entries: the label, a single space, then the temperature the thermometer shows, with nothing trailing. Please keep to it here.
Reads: 43 °F
